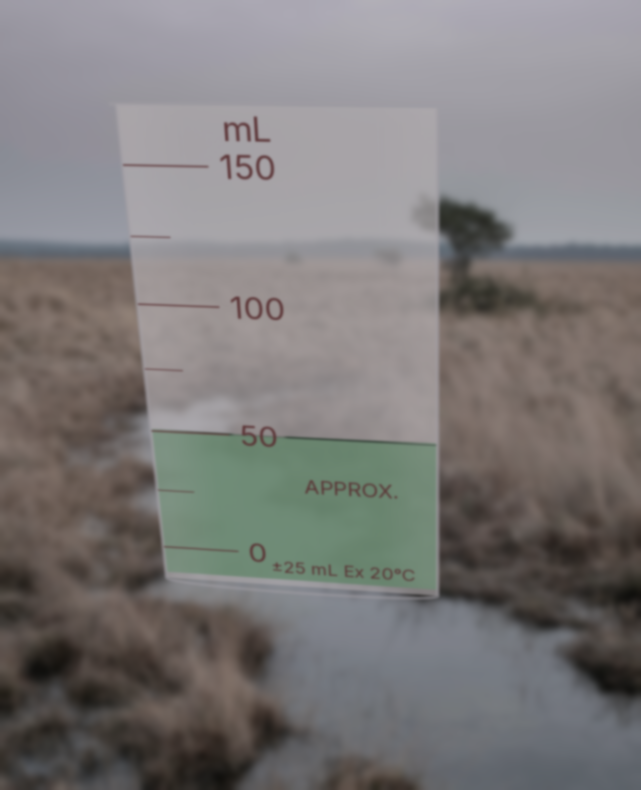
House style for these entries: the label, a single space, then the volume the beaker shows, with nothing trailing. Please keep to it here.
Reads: 50 mL
